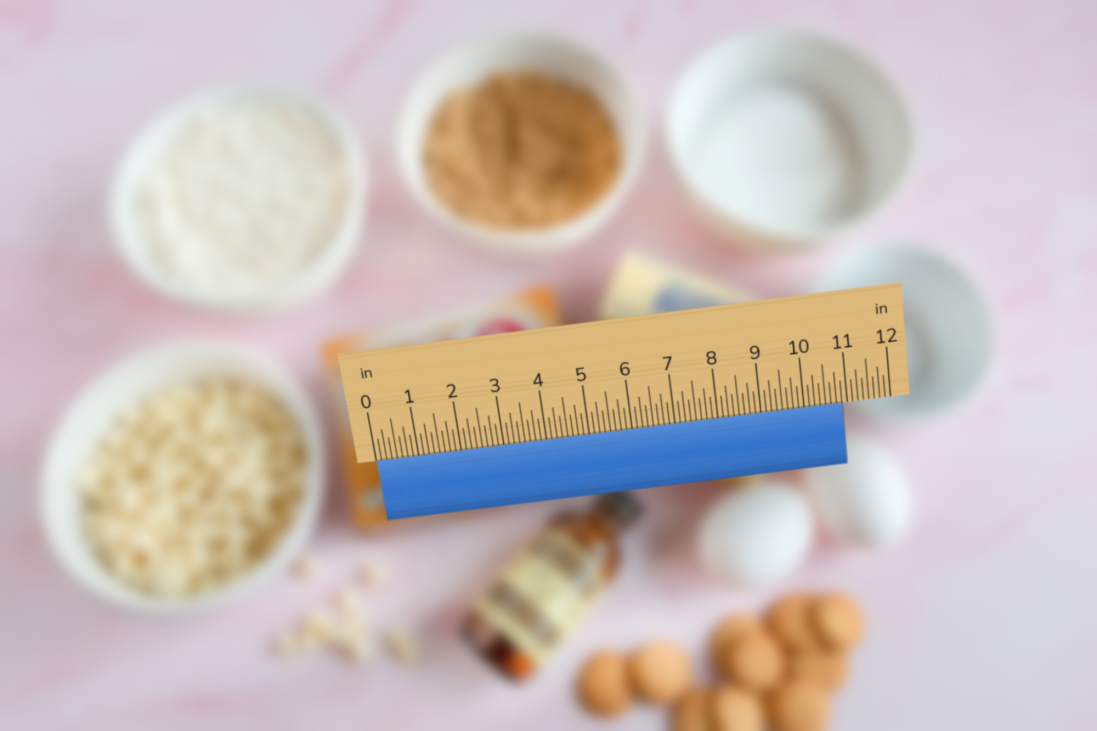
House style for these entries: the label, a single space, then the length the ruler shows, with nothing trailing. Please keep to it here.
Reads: 10.875 in
